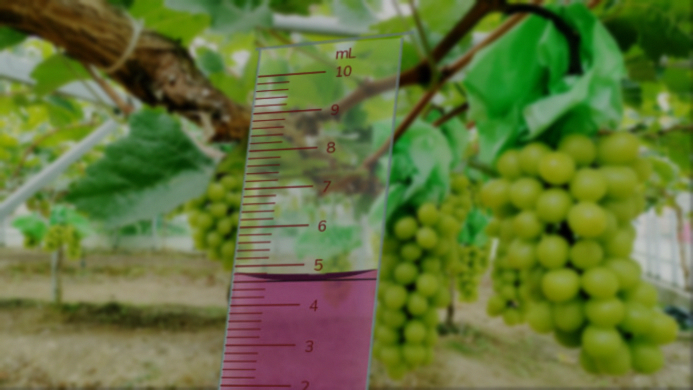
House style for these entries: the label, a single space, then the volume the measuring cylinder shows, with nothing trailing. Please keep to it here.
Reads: 4.6 mL
